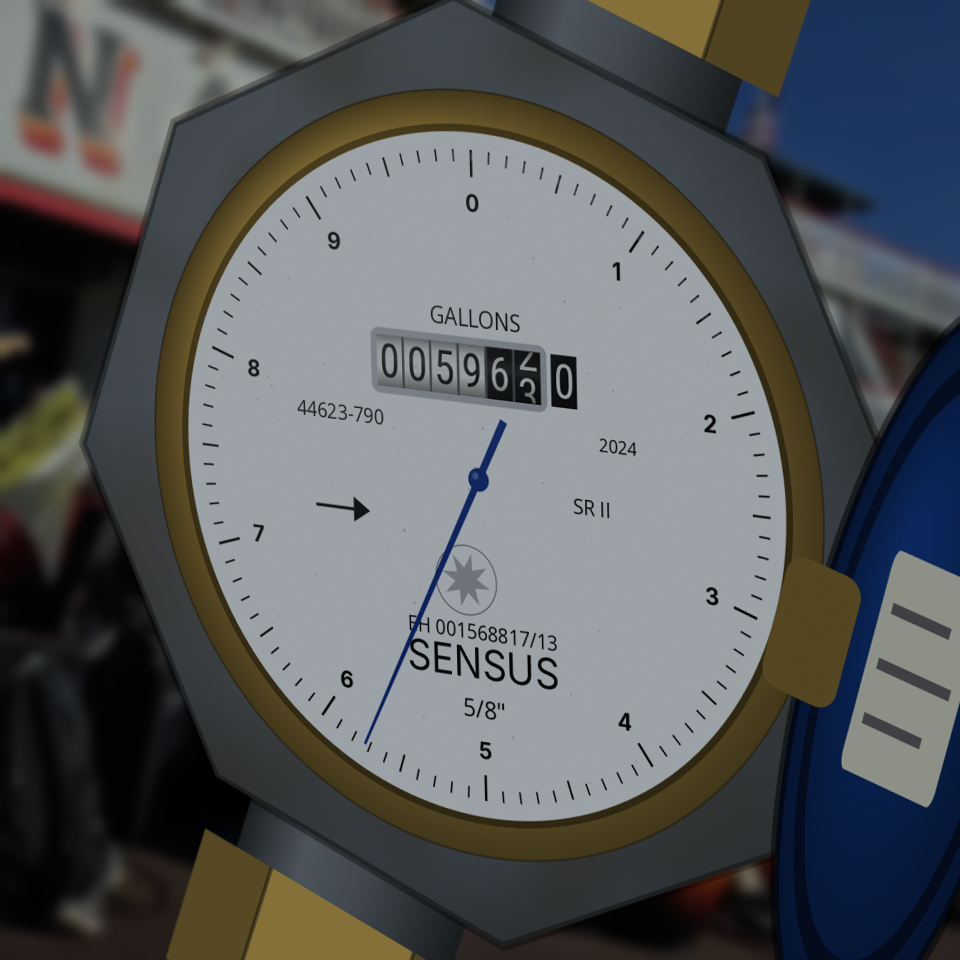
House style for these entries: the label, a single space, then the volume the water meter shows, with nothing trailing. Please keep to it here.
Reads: 59625.7 gal
